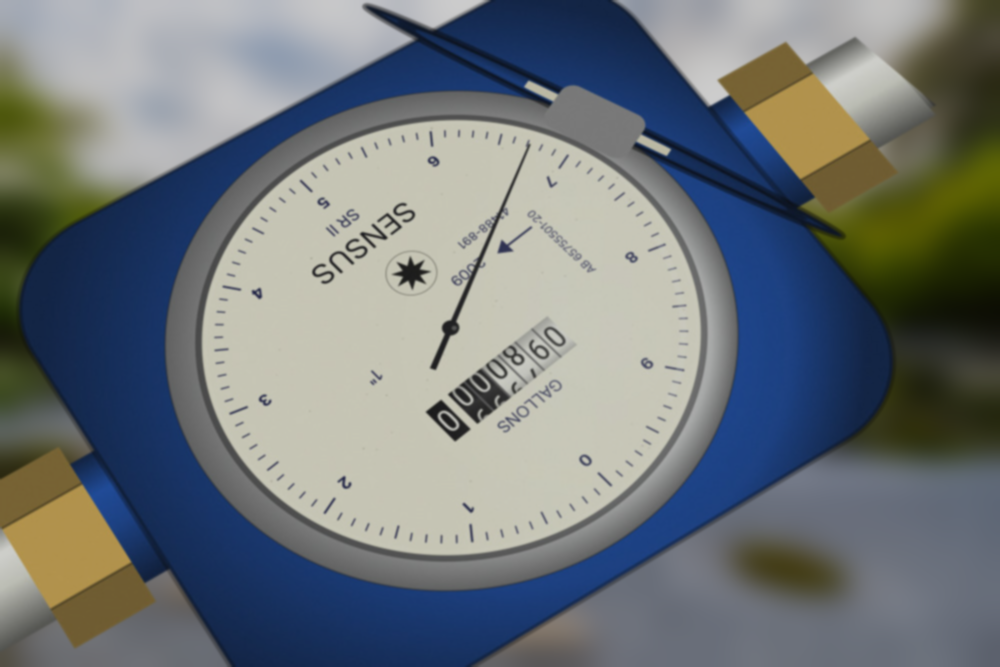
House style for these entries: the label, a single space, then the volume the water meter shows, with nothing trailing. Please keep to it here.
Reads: 979996.7 gal
